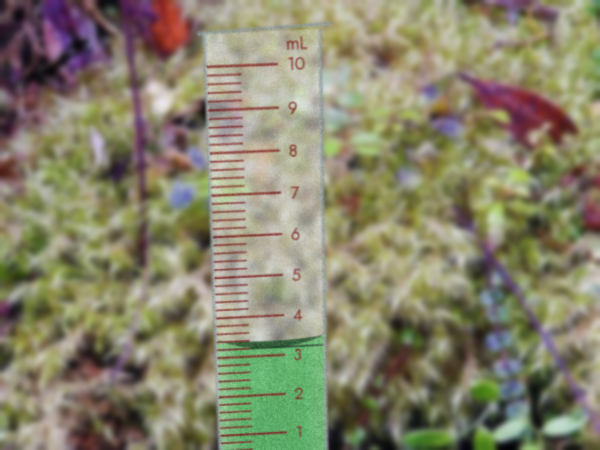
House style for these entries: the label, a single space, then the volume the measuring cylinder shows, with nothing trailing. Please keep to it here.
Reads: 3.2 mL
